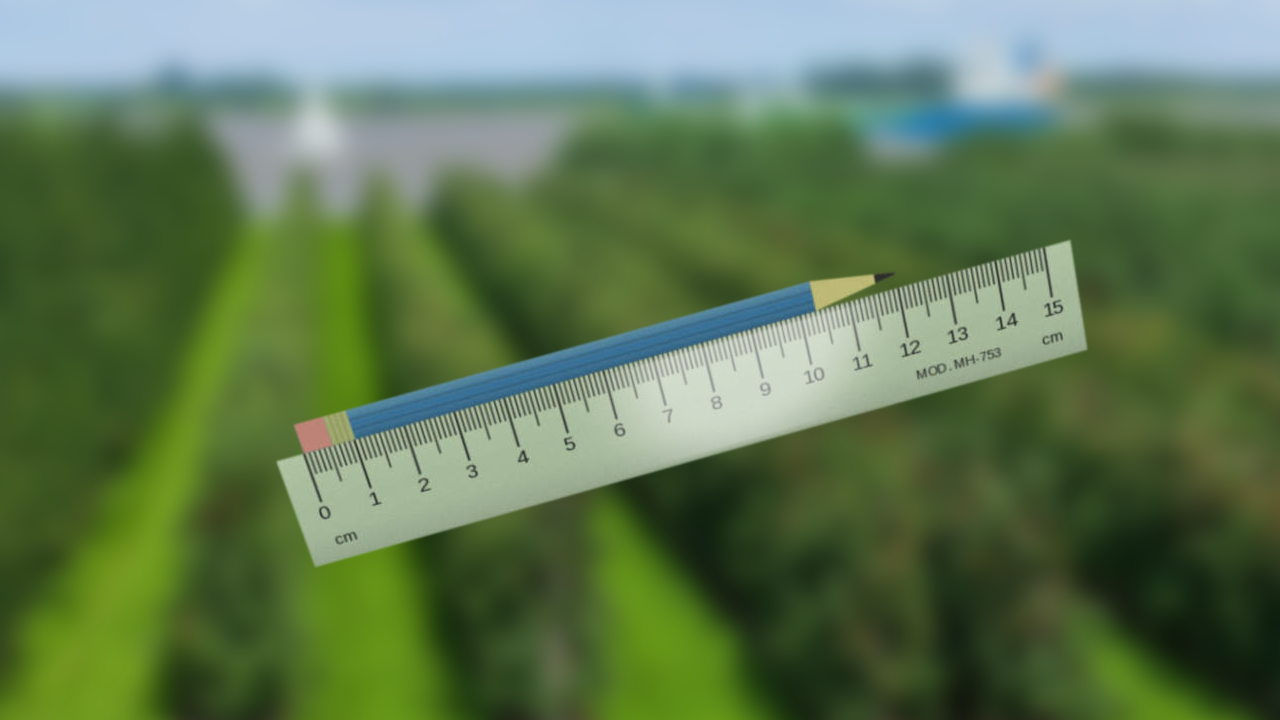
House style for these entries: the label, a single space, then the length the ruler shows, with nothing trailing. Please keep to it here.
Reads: 12 cm
